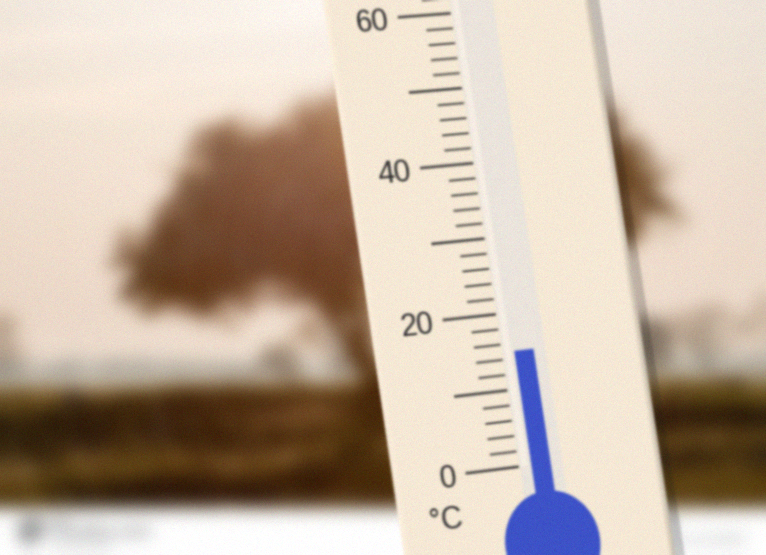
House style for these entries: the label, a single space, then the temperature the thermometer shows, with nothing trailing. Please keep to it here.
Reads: 15 °C
